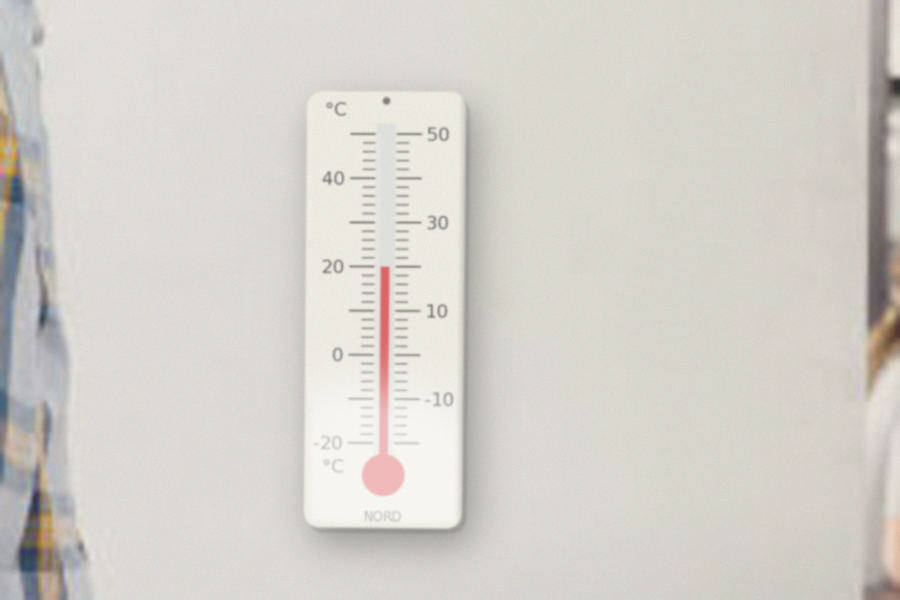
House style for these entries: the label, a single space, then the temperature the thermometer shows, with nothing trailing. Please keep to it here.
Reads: 20 °C
